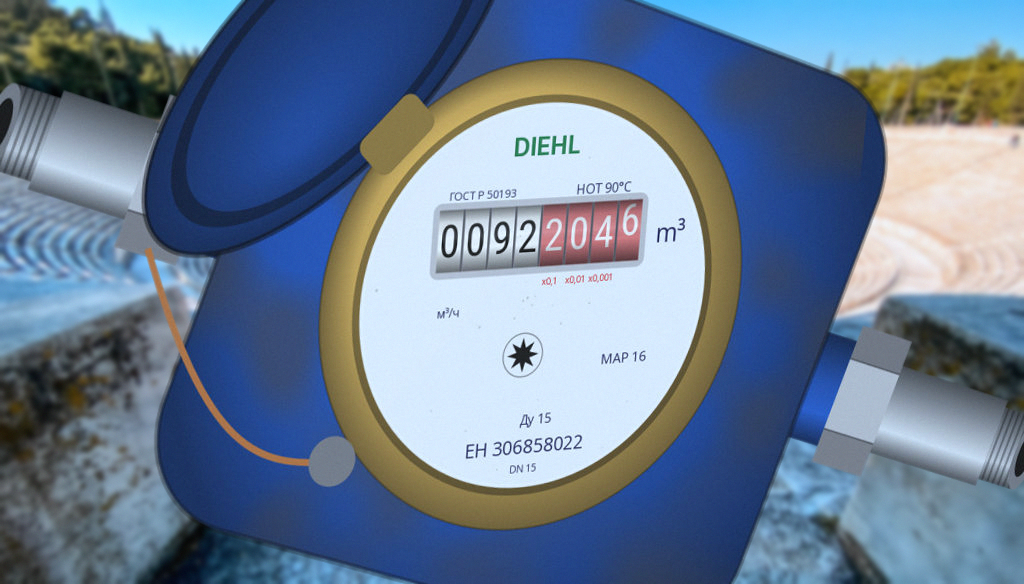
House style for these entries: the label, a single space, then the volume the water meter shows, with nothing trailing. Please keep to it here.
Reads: 92.2046 m³
